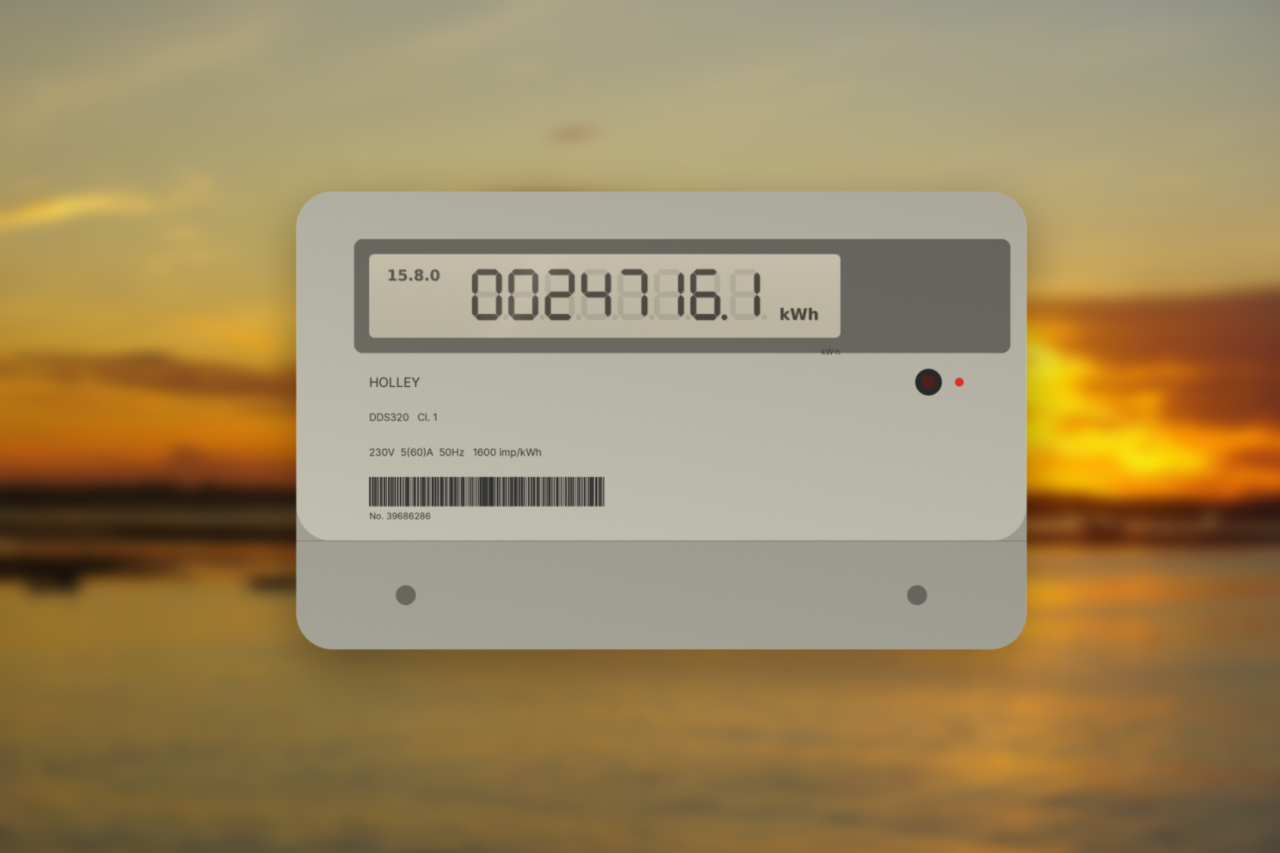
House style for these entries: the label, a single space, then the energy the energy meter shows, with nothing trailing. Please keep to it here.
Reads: 24716.1 kWh
